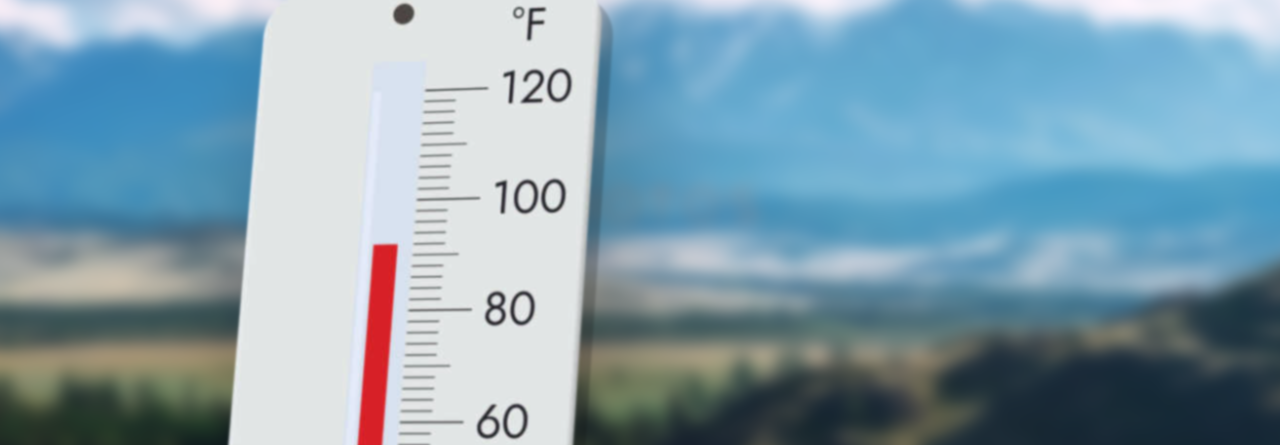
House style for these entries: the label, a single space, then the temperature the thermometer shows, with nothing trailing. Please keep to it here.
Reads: 92 °F
